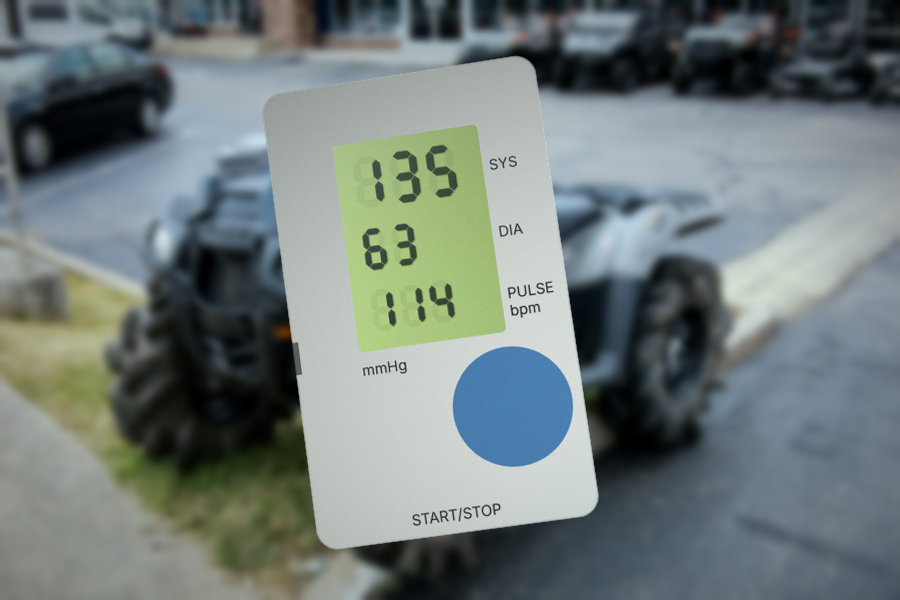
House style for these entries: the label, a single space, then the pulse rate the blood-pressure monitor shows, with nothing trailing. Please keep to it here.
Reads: 114 bpm
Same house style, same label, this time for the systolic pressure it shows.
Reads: 135 mmHg
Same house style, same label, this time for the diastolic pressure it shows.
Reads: 63 mmHg
